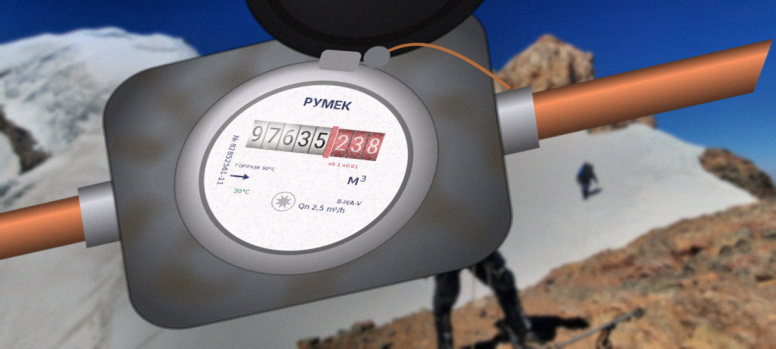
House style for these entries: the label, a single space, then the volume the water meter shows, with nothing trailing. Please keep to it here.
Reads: 97635.238 m³
